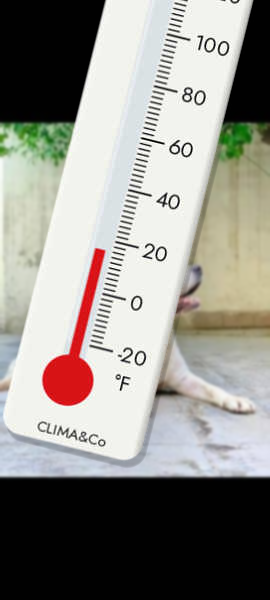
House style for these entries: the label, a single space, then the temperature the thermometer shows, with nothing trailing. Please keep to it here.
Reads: 16 °F
